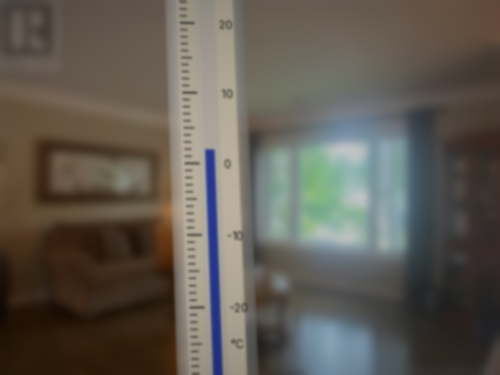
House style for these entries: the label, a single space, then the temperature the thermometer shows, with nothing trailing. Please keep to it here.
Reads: 2 °C
